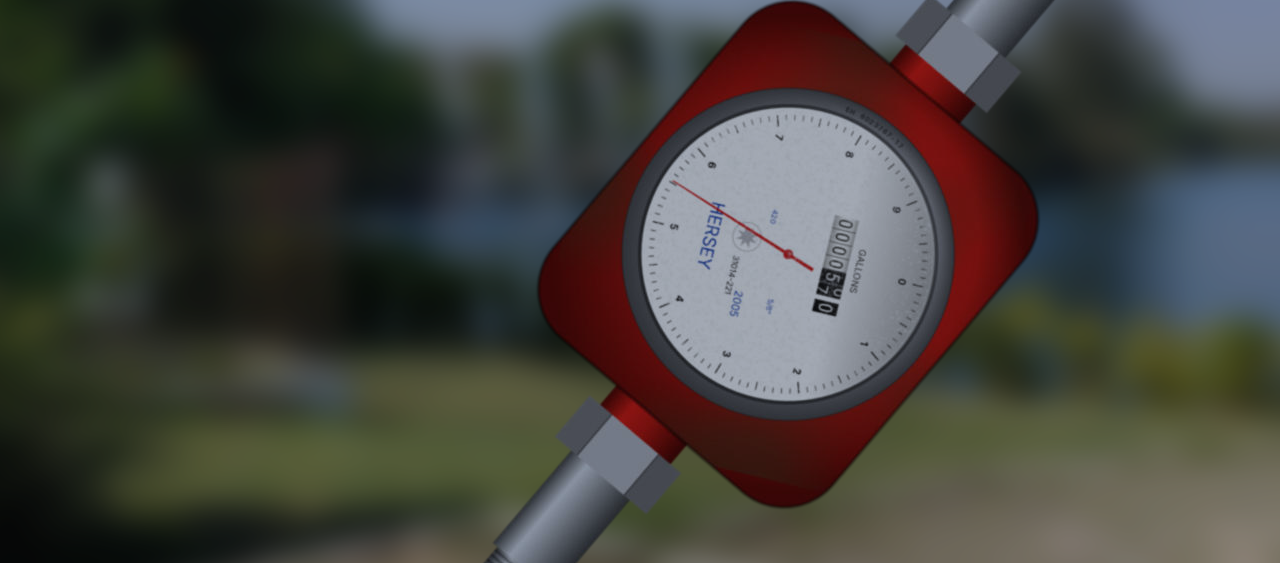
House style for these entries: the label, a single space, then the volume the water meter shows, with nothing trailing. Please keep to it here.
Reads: 565.5 gal
